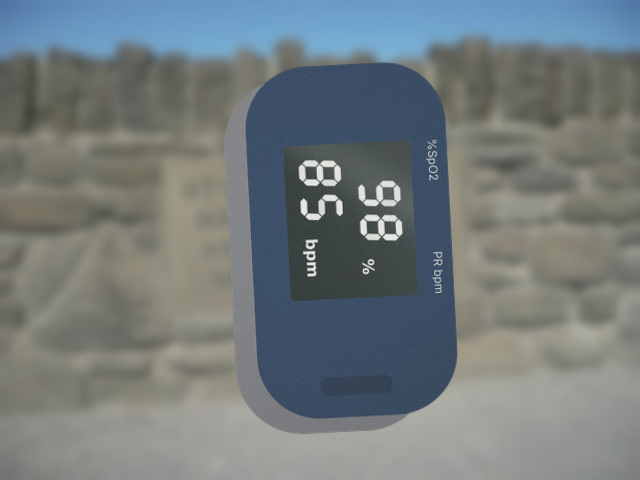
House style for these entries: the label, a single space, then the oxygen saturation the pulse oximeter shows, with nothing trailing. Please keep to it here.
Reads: 98 %
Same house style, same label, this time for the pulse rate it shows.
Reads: 85 bpm
